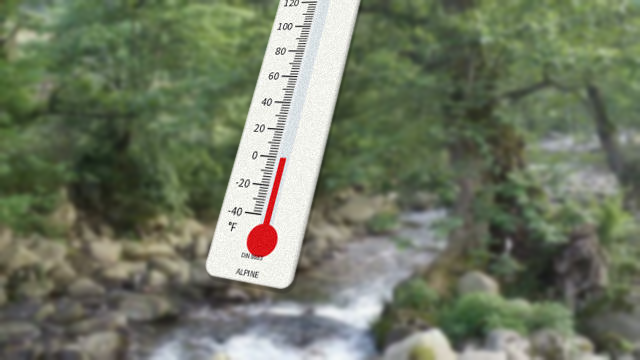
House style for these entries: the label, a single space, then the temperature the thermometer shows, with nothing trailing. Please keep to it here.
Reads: 0 °F
